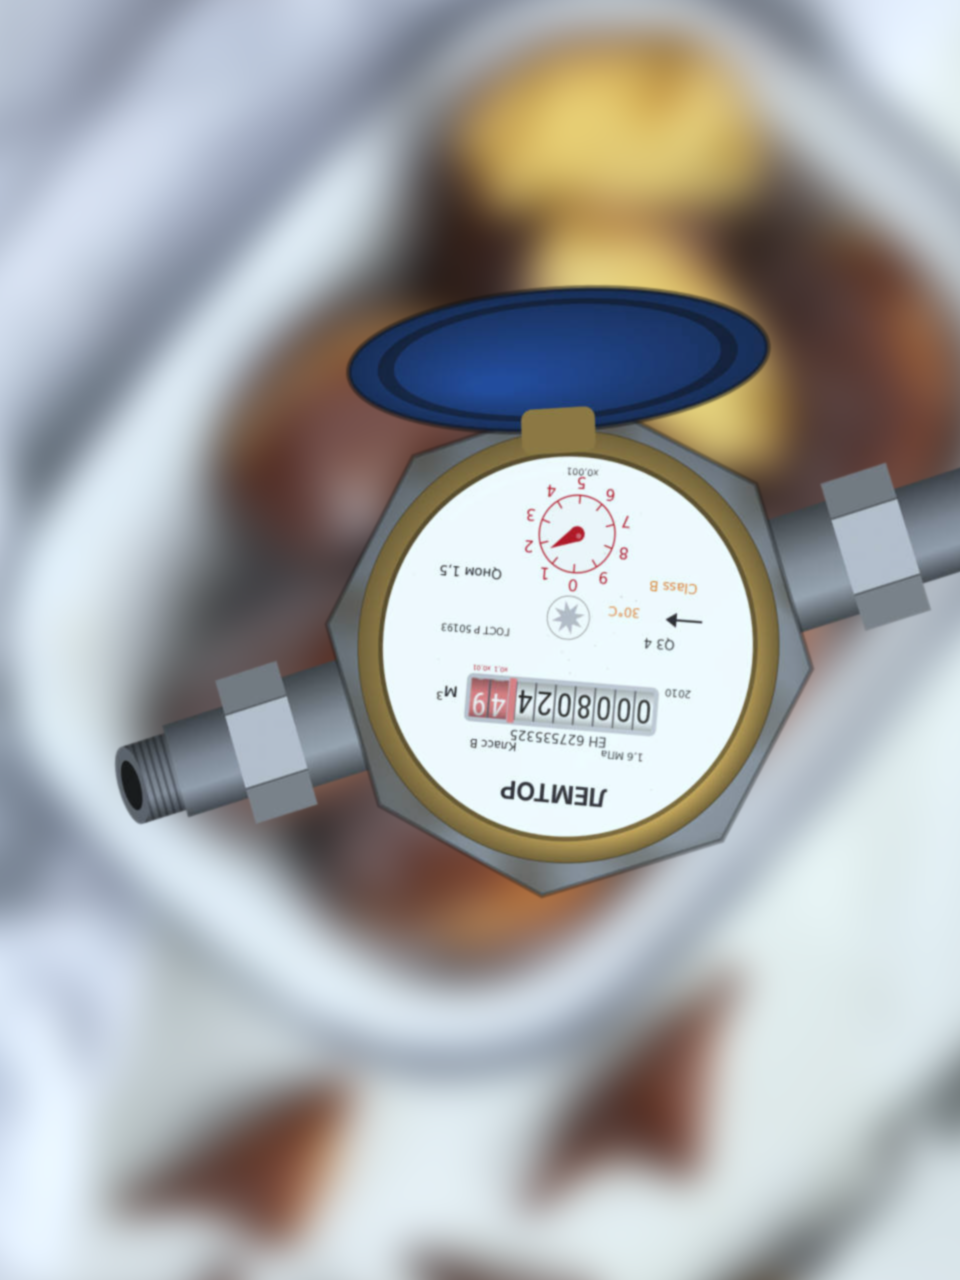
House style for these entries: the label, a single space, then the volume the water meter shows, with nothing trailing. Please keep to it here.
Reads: 8024.491 m³
